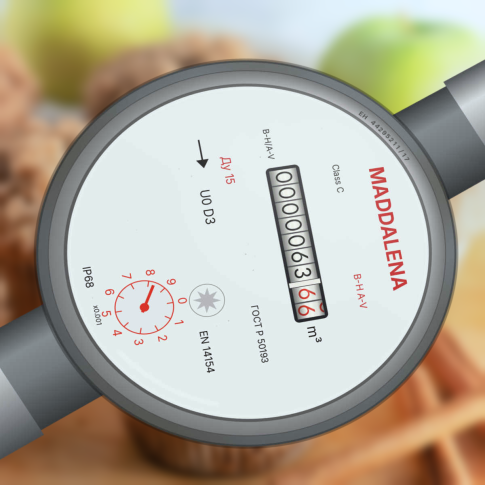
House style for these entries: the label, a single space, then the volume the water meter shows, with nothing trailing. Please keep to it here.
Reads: 63.658 m³
